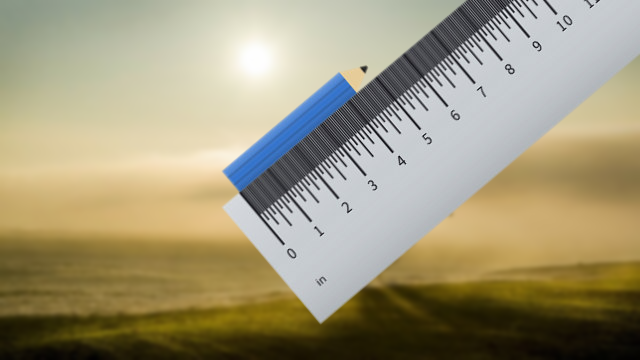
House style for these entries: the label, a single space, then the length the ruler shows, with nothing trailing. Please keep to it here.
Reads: 5 in
